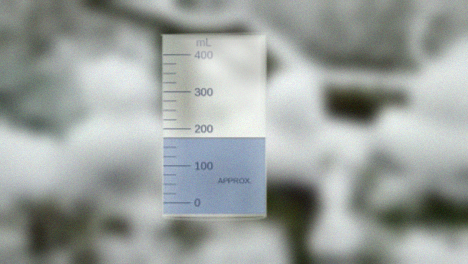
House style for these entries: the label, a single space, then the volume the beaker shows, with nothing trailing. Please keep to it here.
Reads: 175 mL
